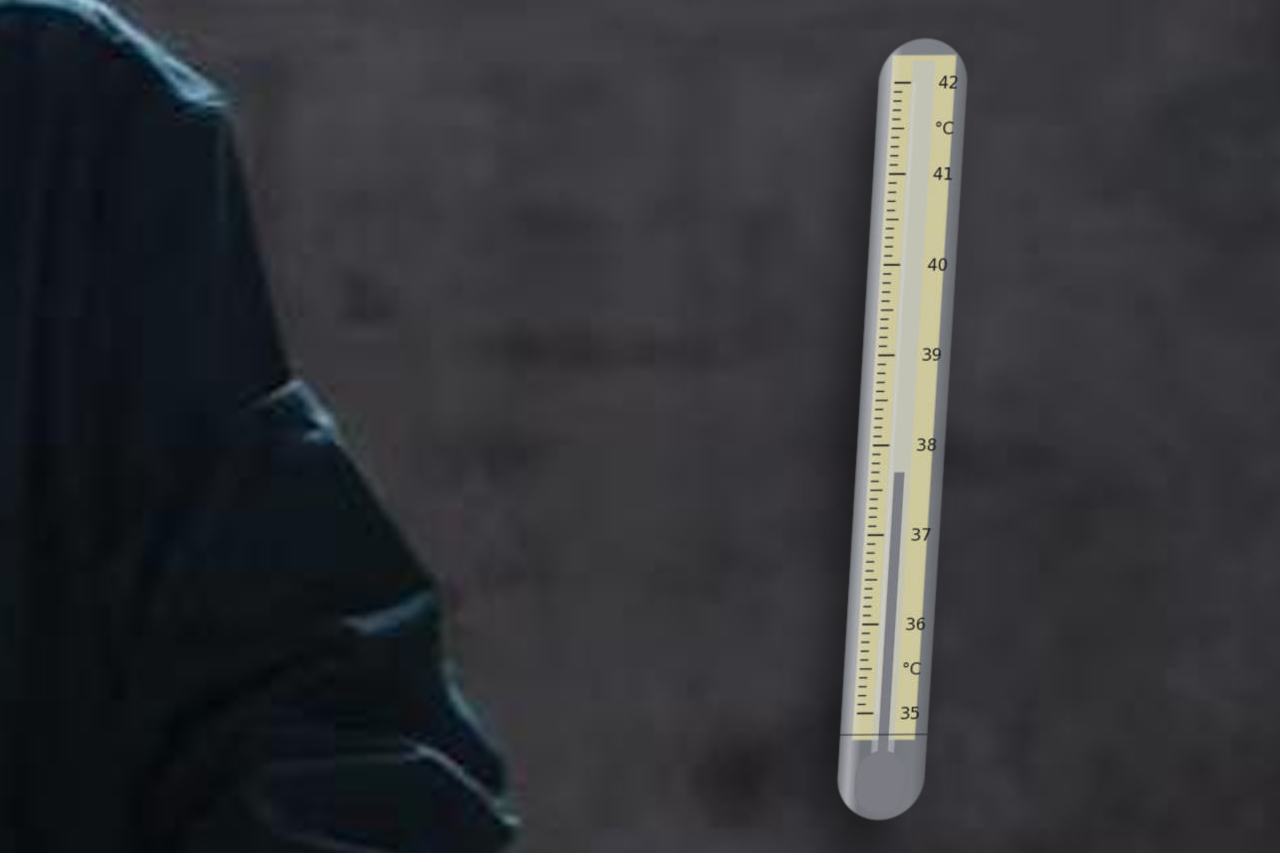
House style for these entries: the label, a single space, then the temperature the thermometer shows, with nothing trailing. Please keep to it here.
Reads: 37.7 °C
